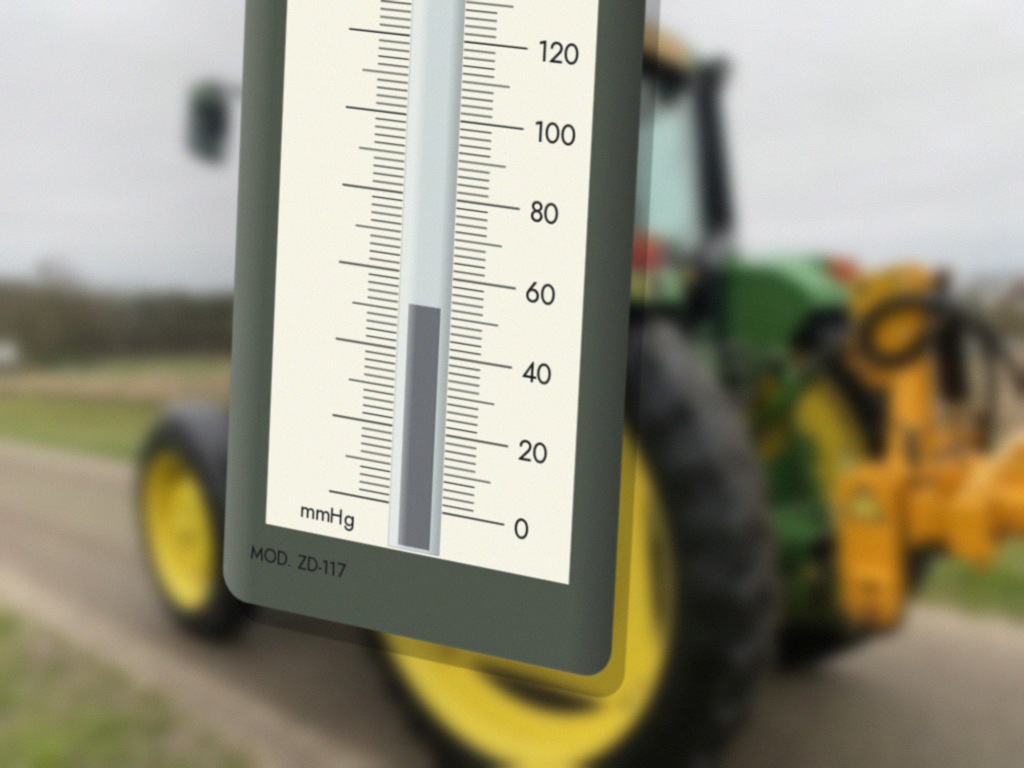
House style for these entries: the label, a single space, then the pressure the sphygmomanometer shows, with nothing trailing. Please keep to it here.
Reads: 52 mmHg
